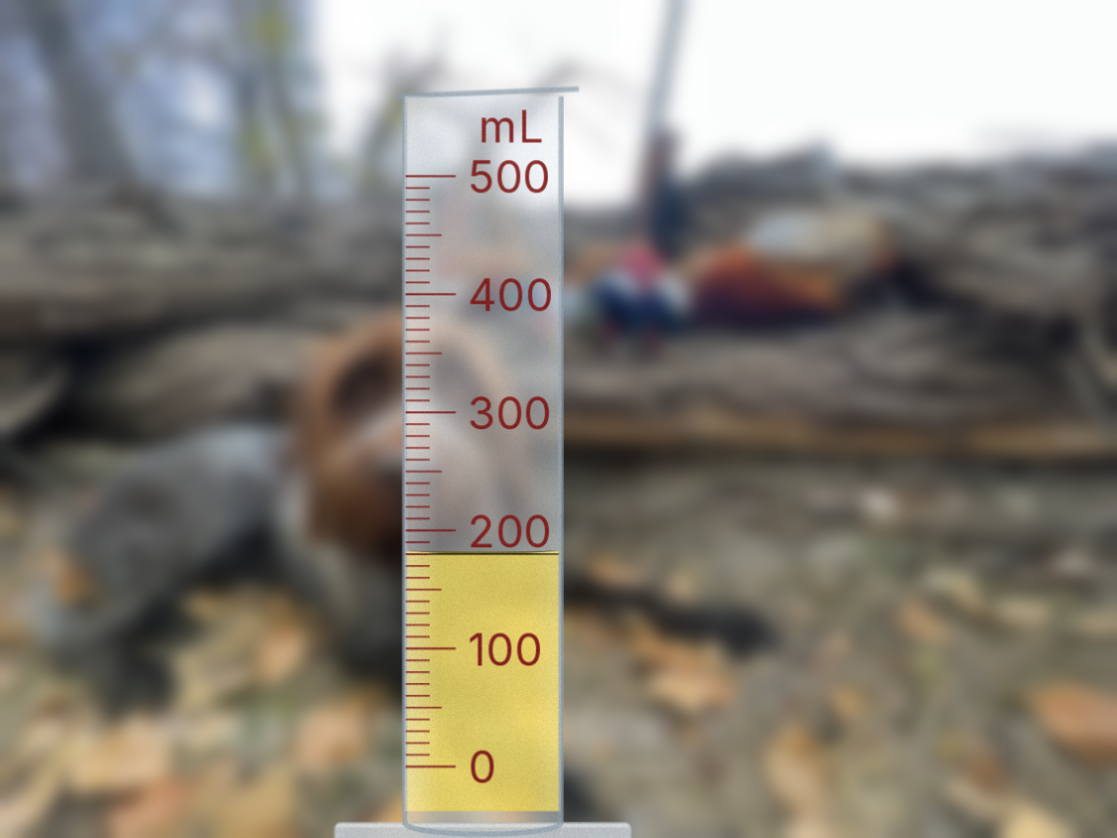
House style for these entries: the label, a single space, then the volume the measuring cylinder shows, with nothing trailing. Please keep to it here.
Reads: 180 mL
